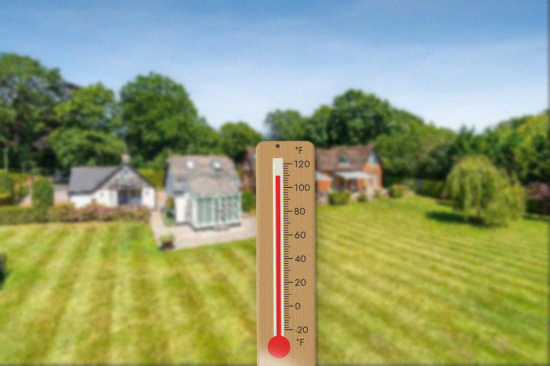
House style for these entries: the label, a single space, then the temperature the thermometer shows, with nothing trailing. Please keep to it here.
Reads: 110 °F
